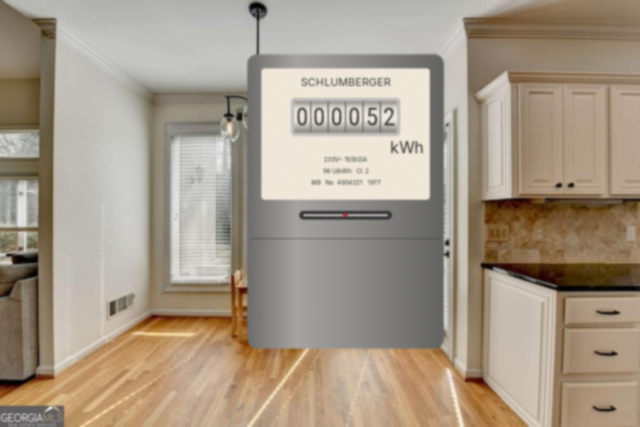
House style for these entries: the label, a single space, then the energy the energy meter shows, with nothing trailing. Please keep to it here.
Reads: 52 kWh
